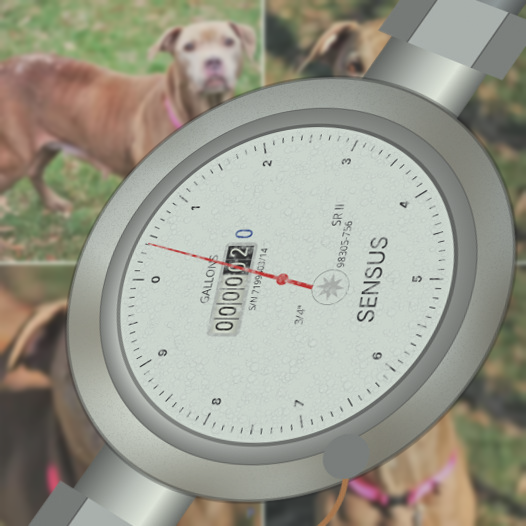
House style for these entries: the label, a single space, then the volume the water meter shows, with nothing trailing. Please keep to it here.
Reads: 20.4 gal
